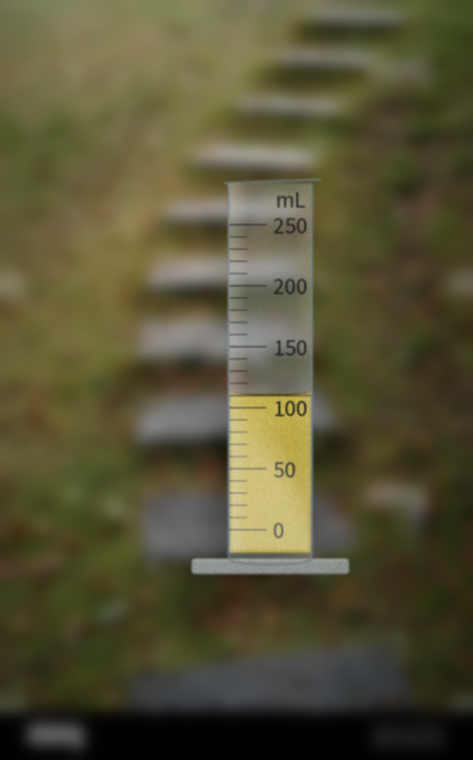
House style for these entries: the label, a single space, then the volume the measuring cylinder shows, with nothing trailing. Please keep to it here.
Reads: 110 mL
